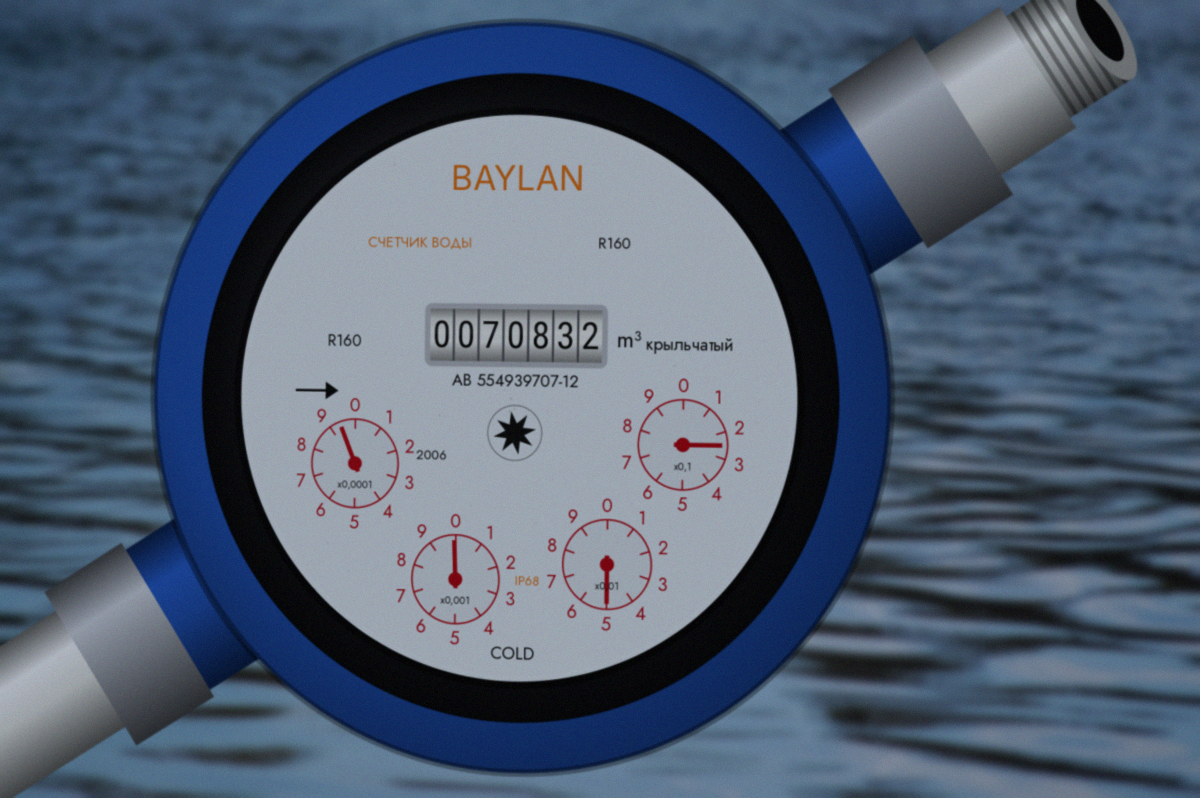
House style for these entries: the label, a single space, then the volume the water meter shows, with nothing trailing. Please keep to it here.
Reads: 70832.2499 m³
